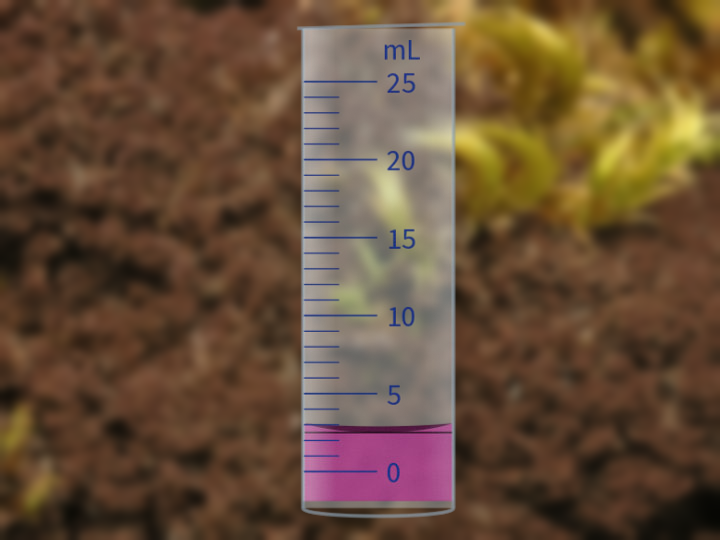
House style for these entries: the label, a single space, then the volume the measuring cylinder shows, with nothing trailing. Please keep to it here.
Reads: 2.5 mL
